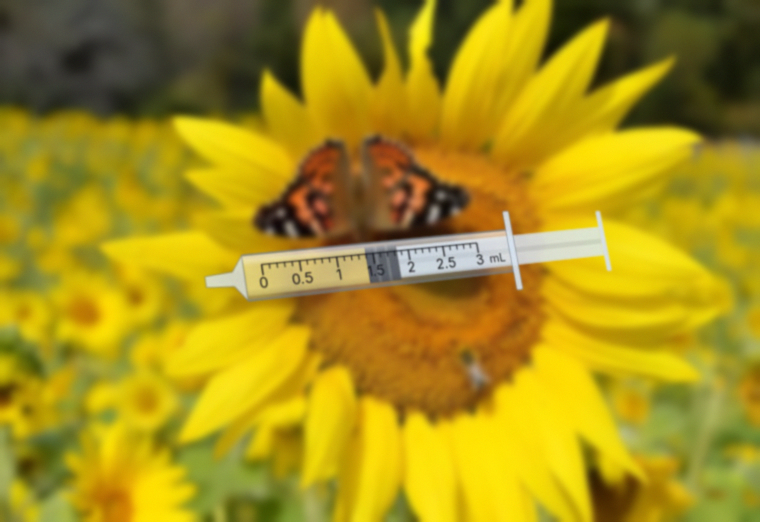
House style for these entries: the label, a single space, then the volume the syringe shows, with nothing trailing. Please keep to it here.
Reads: 1.4 mL
